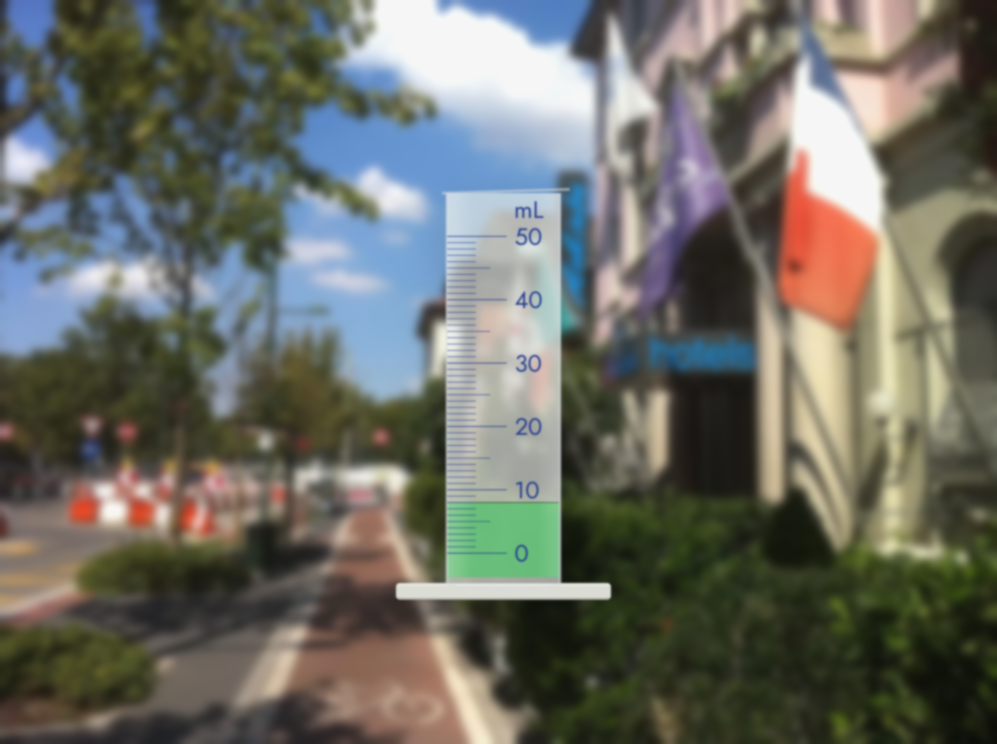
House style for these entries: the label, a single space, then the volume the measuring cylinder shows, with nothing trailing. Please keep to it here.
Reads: 8 mL
